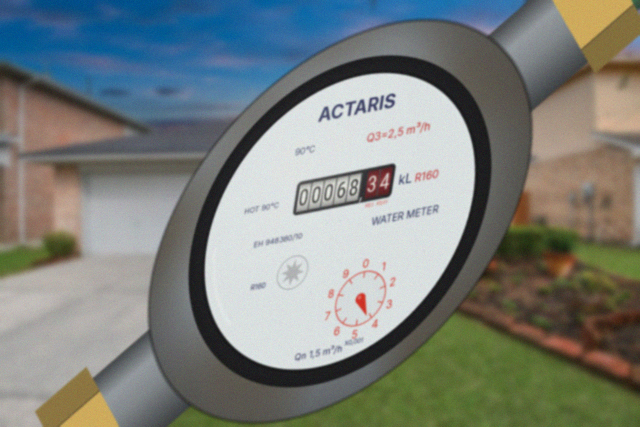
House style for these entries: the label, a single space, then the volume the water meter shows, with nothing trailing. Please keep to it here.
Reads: 68.344 kL
